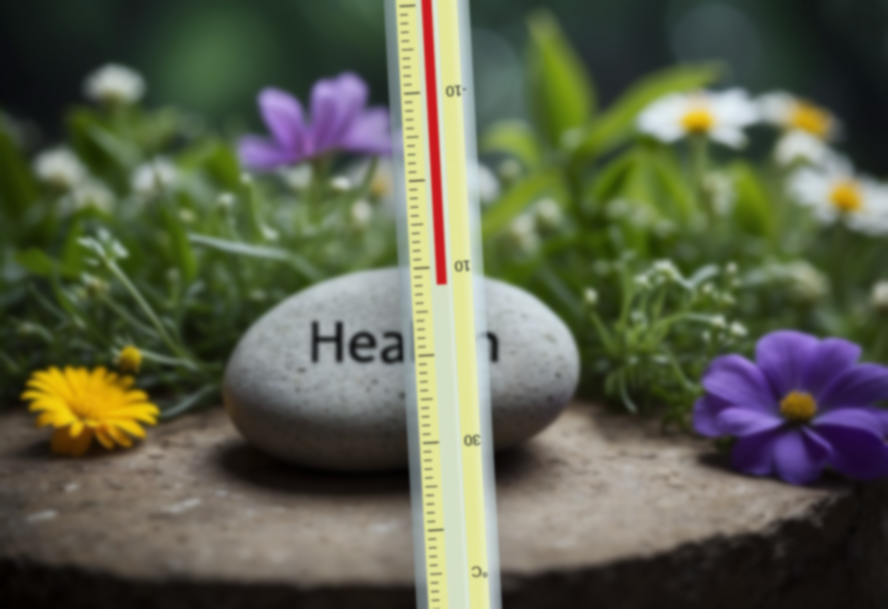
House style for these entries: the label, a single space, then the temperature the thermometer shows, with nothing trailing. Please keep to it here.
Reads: 12 °C
